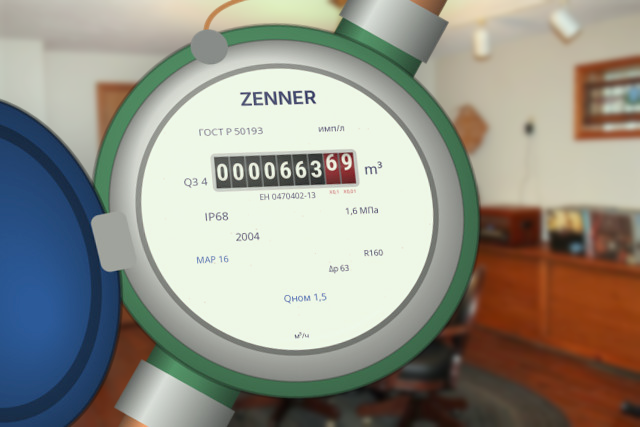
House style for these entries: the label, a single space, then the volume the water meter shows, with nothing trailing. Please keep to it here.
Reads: 663.69 m³
